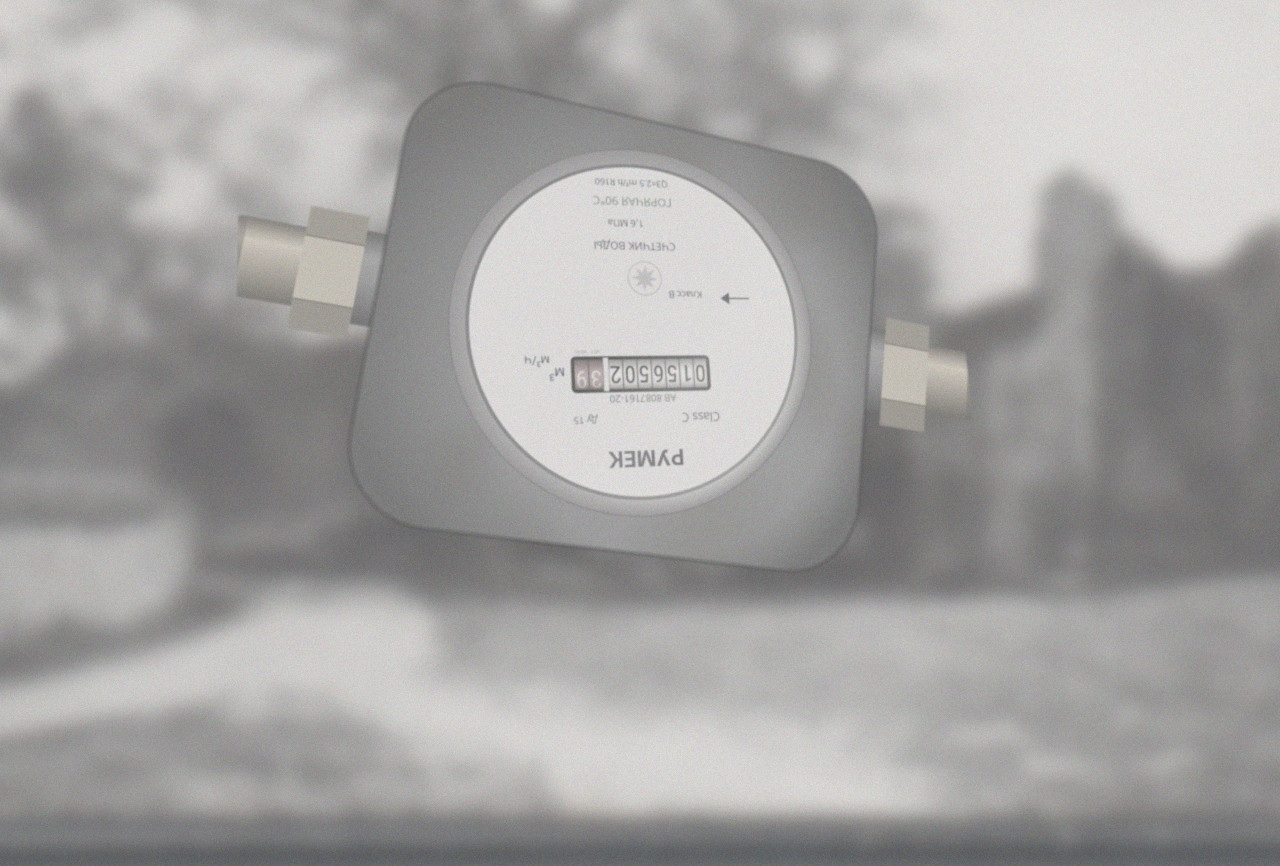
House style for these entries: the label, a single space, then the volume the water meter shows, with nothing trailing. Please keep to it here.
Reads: 156502.39 m³
